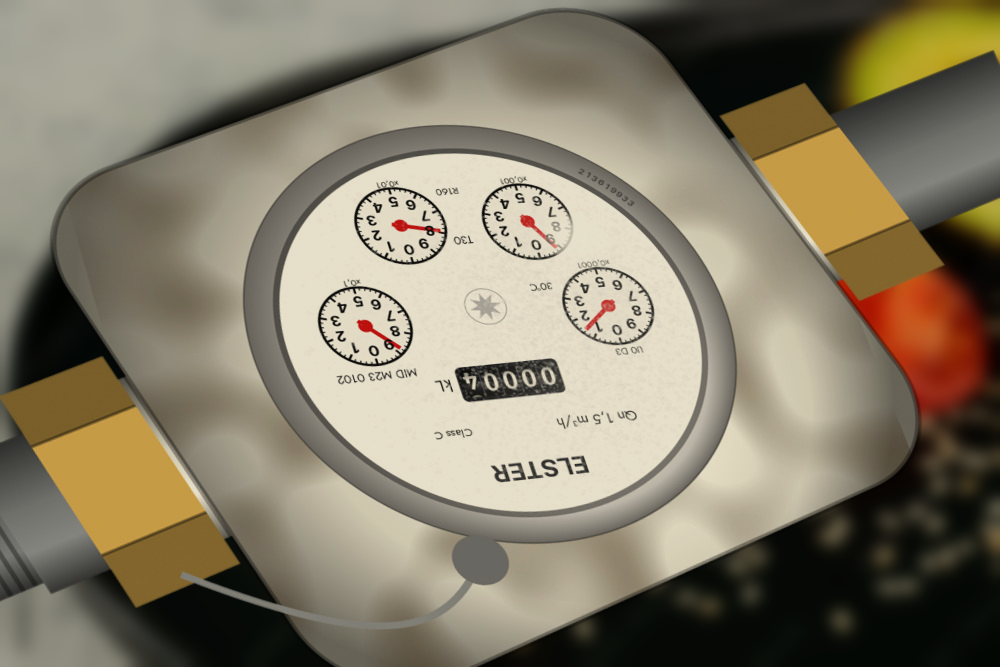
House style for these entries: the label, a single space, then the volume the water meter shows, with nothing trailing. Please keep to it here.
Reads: 3.8791 kL
